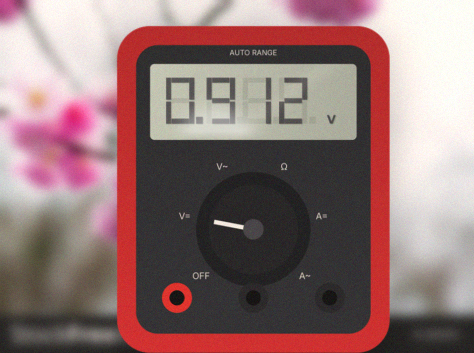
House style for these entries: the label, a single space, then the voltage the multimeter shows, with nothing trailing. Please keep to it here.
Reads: 0.912 V
